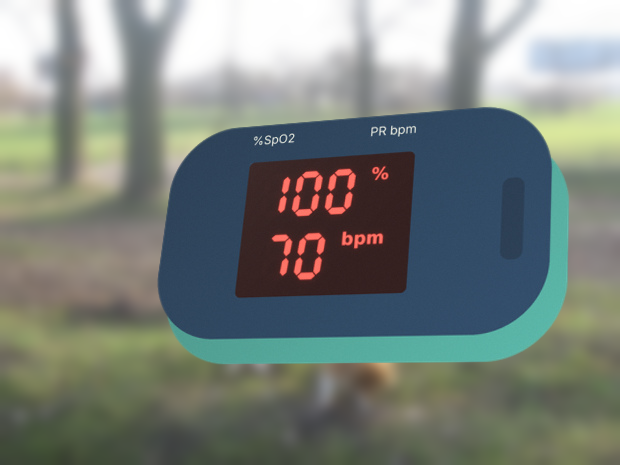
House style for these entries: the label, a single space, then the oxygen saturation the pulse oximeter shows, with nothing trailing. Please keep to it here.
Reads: 100 %
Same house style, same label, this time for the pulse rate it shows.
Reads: 70 bpm
